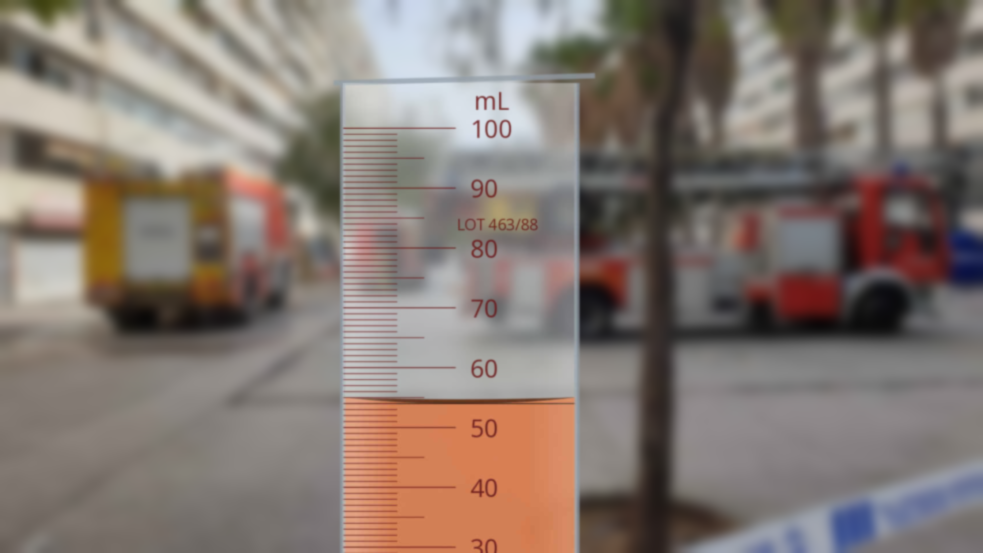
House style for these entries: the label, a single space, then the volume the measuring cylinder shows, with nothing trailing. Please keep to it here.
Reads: 54 mL
